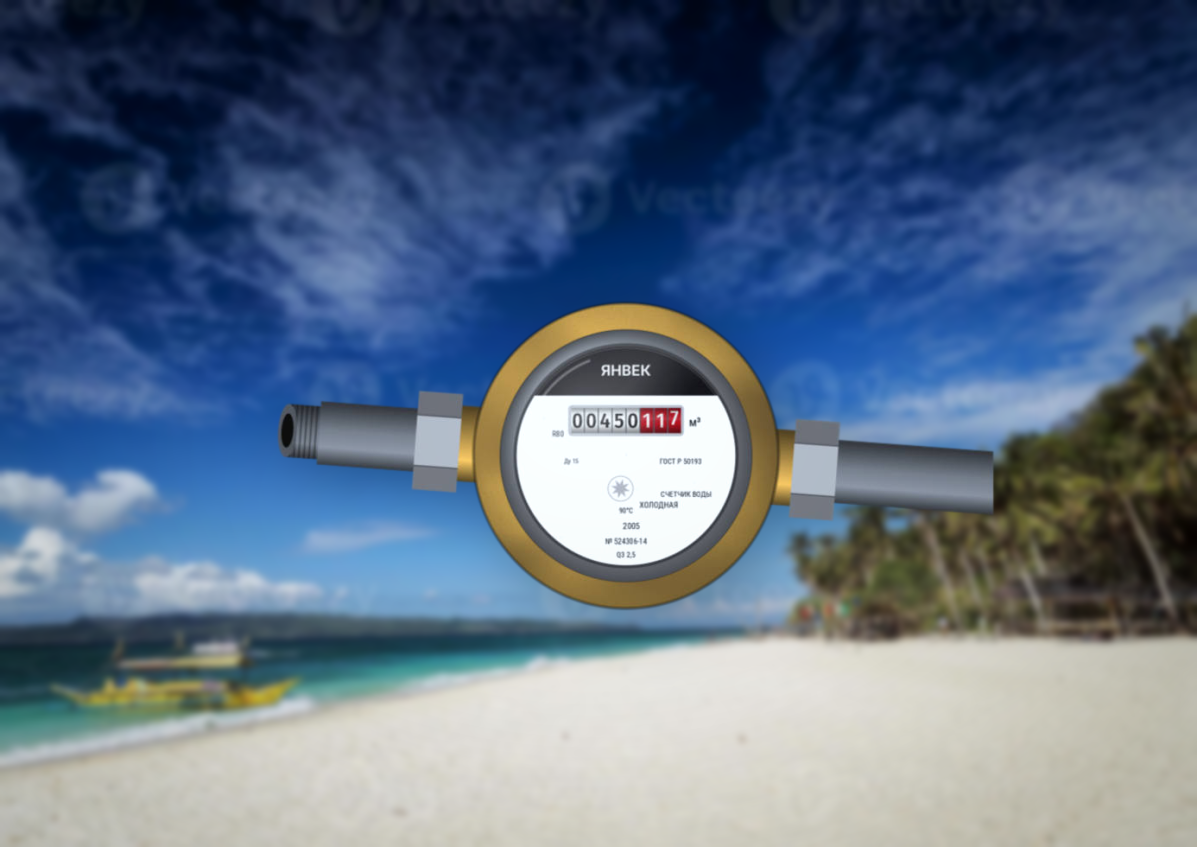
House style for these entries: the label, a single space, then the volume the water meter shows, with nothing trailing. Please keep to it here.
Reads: 450.117 m³
